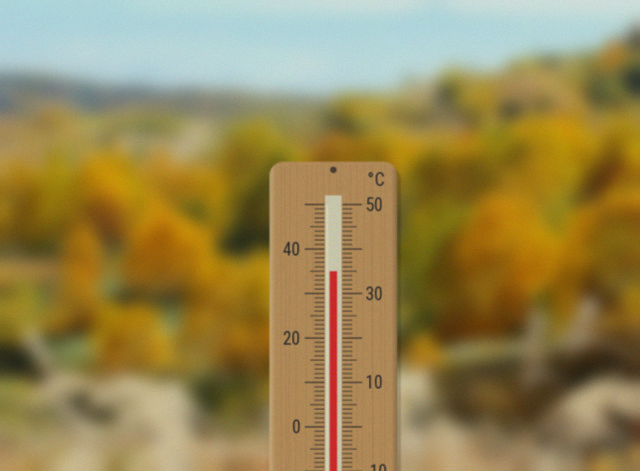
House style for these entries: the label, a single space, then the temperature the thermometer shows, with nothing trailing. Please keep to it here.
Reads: 35 °C
